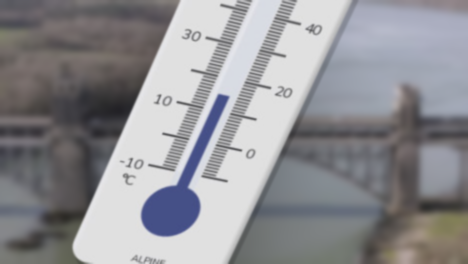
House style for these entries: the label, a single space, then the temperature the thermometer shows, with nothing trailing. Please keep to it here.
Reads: 15 °C
